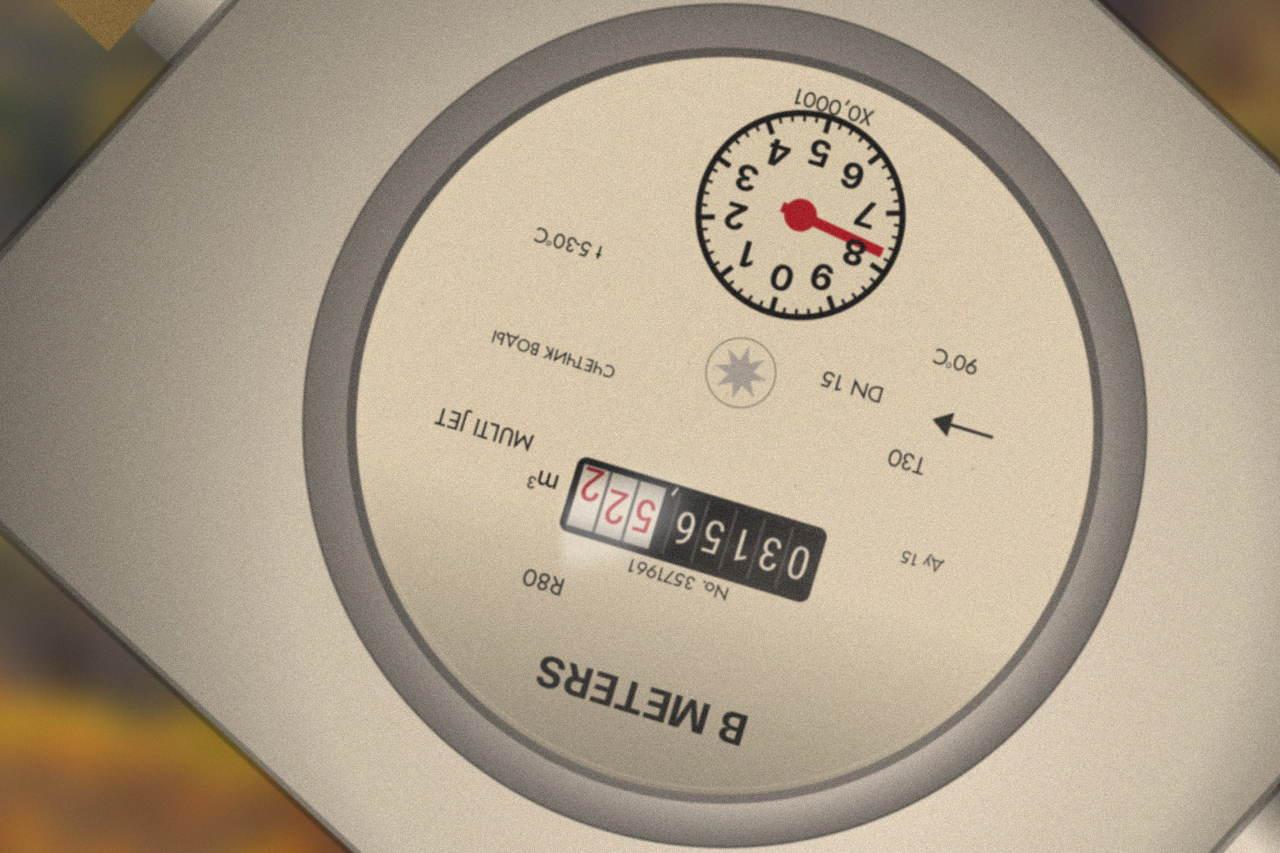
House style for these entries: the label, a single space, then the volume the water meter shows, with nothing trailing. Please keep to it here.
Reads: 3156.5217 m³
